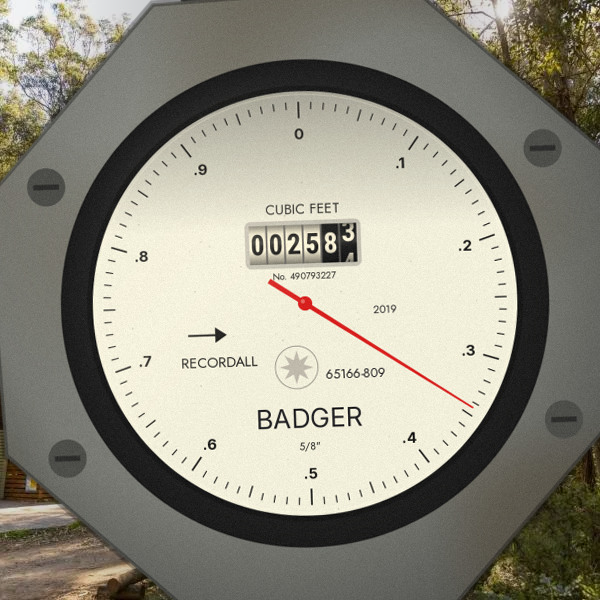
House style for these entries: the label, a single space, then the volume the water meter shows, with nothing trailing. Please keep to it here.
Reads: 2583.34 ft³
